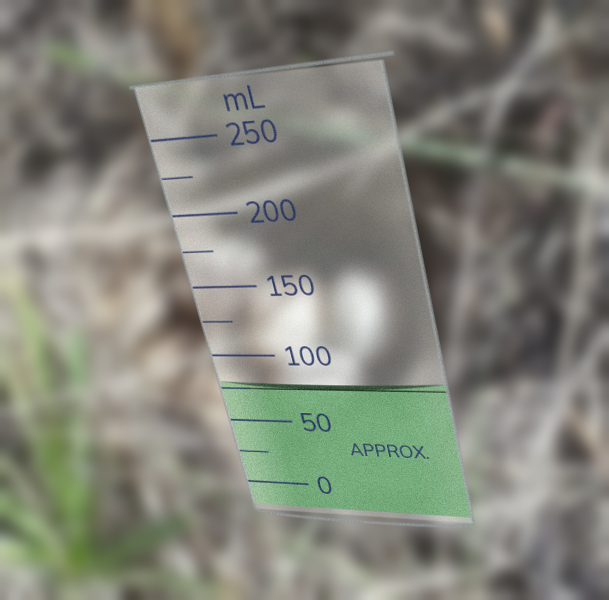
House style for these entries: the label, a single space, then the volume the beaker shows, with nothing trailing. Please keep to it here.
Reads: 75 mL
